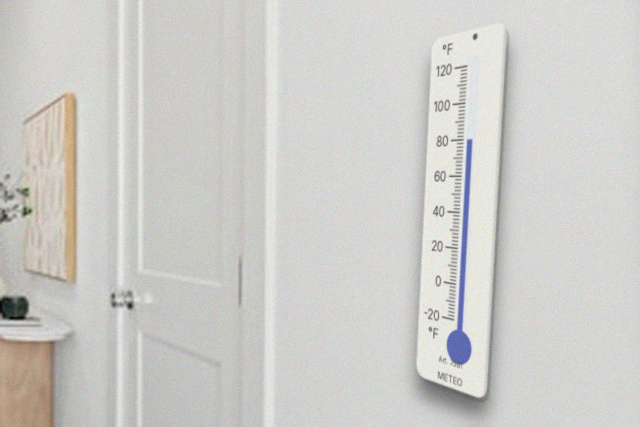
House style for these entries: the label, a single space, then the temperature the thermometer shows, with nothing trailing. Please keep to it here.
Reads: 80 °F
